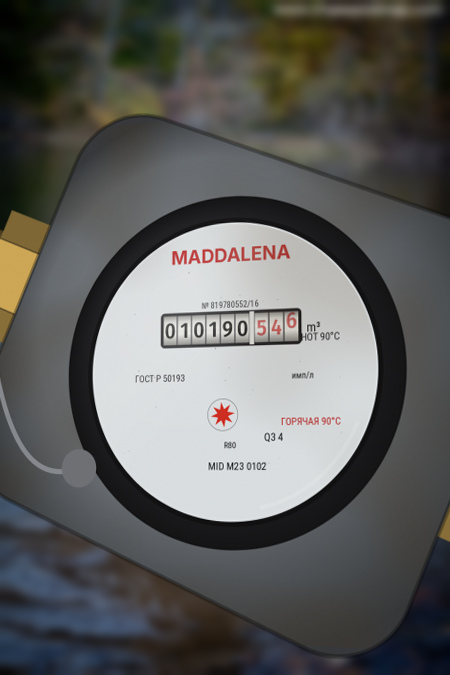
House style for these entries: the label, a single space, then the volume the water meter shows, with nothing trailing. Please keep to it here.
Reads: 10190.546 m³
